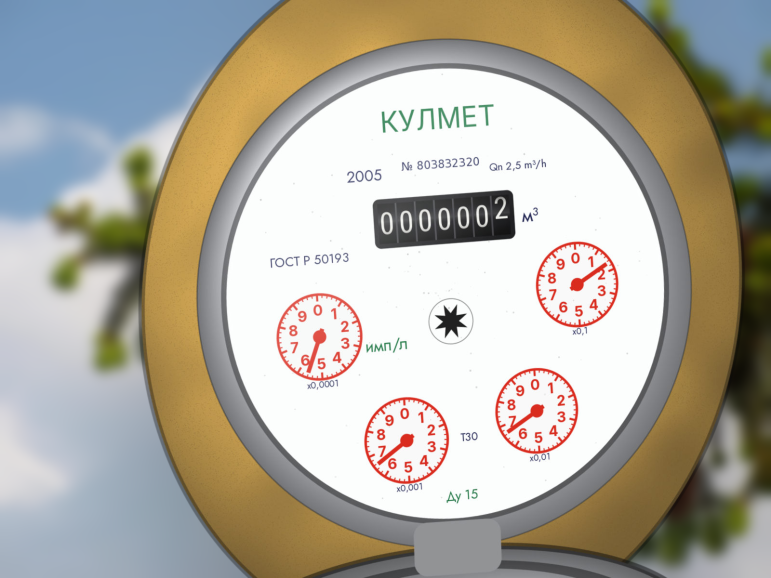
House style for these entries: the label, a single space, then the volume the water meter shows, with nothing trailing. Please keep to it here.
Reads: 2.1665 m³
